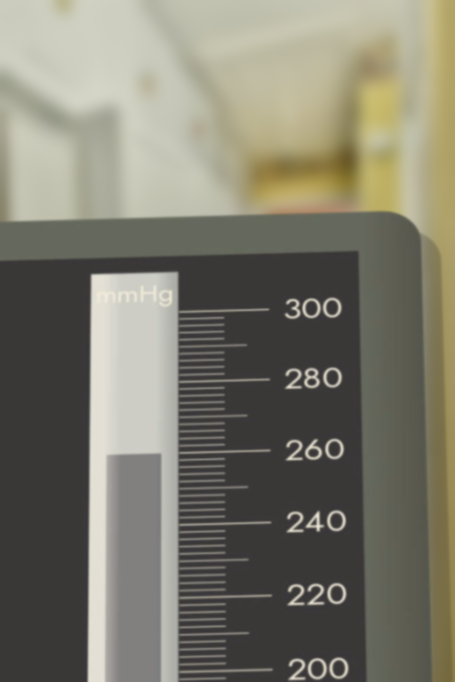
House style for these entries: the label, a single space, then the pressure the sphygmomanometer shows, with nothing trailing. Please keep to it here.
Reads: 260 mmHg
